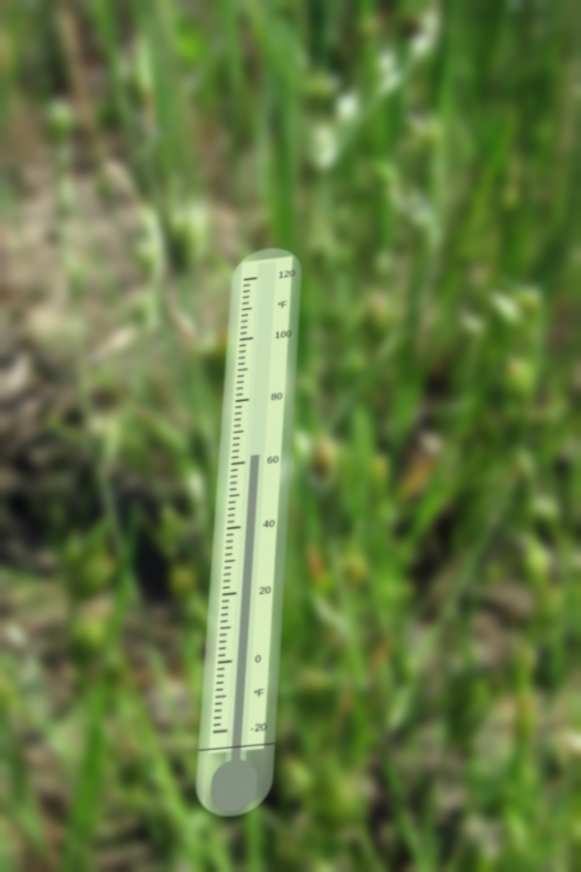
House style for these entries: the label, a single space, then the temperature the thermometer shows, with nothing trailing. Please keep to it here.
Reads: 62 °F
